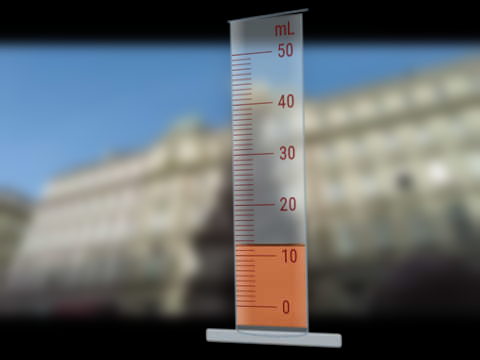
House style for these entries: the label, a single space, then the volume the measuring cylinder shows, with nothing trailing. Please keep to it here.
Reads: 12 mL
